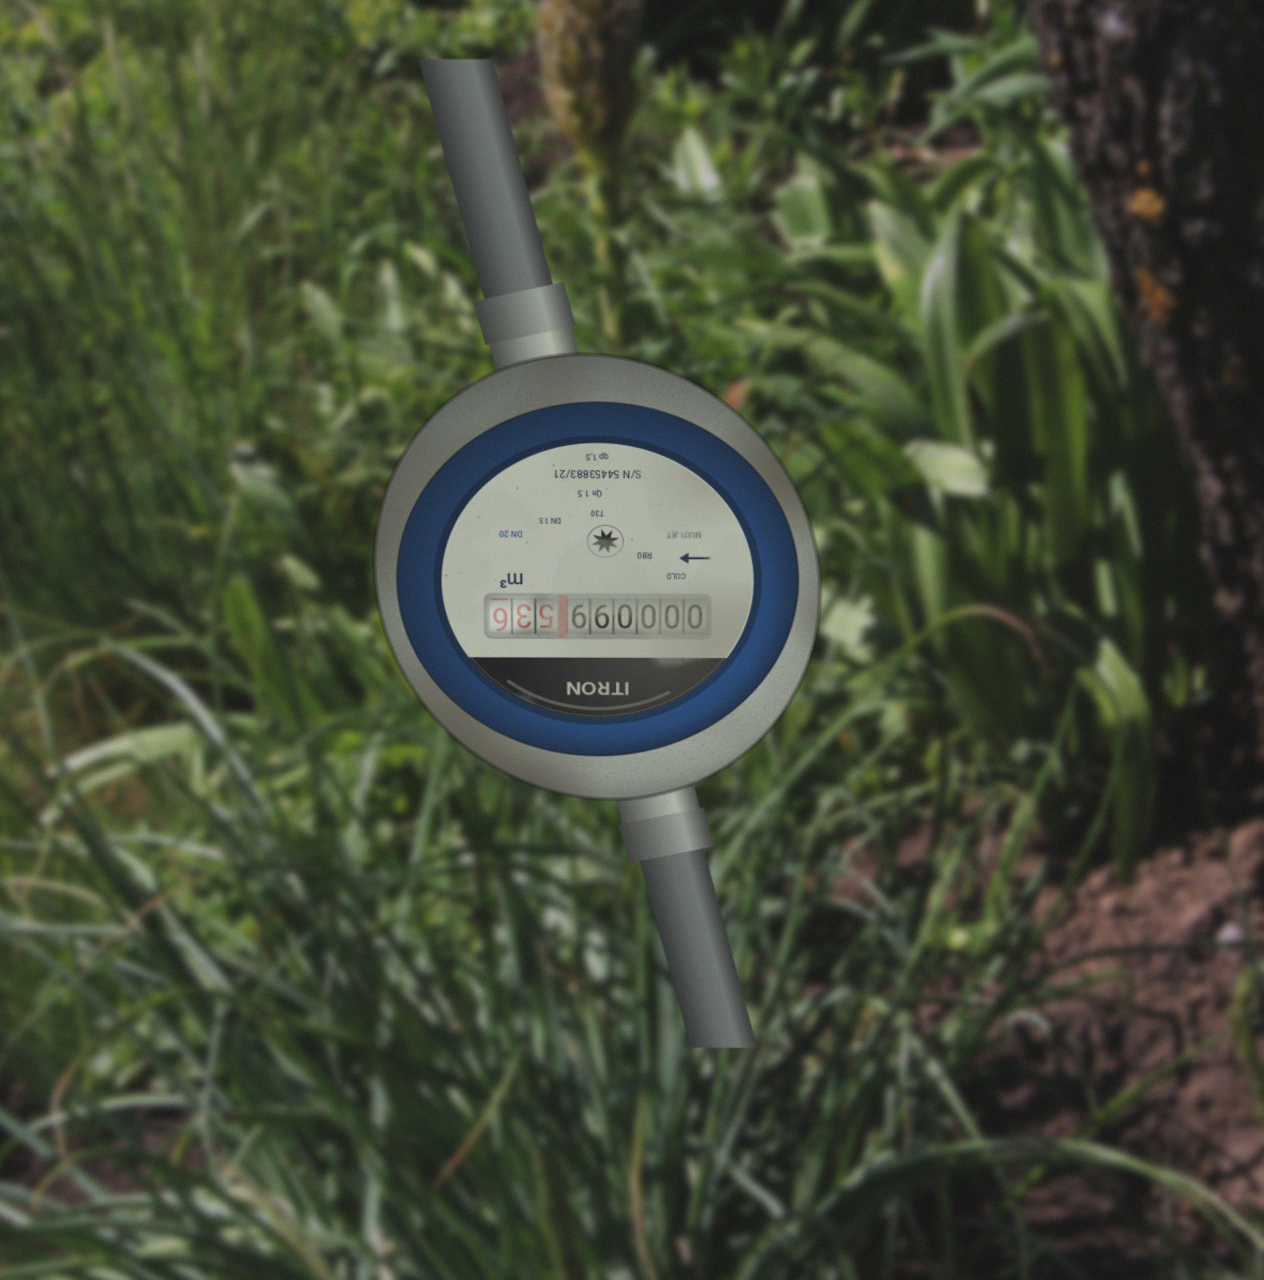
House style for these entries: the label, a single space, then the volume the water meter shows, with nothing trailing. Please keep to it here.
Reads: 99.536 m³
